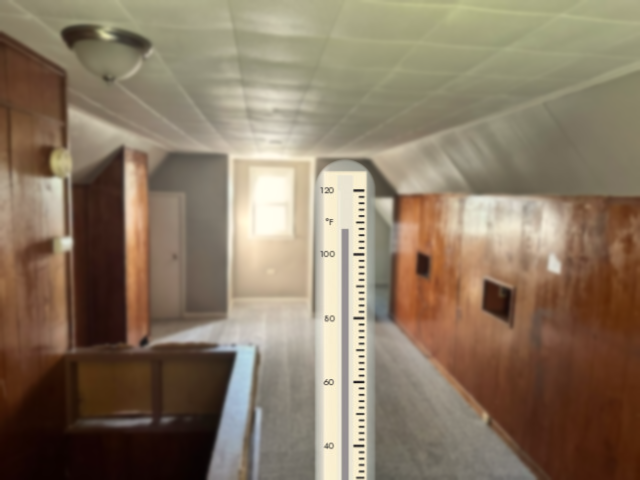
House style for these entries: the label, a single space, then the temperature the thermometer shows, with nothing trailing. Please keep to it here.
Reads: 108 °F
